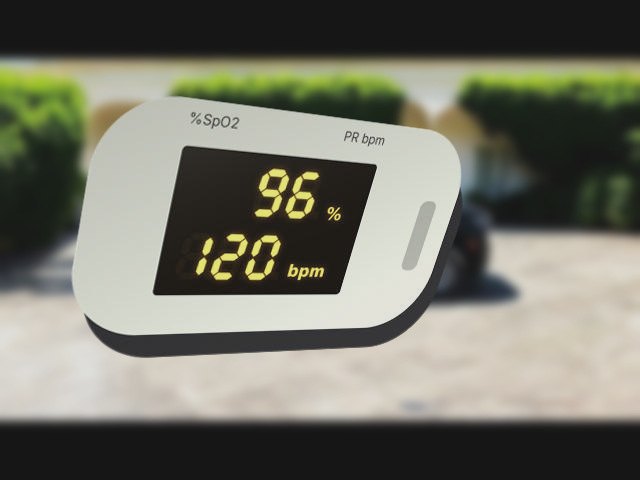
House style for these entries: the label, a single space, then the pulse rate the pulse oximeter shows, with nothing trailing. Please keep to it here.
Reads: 120 bpm
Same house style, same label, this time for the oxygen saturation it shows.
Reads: 96 %
